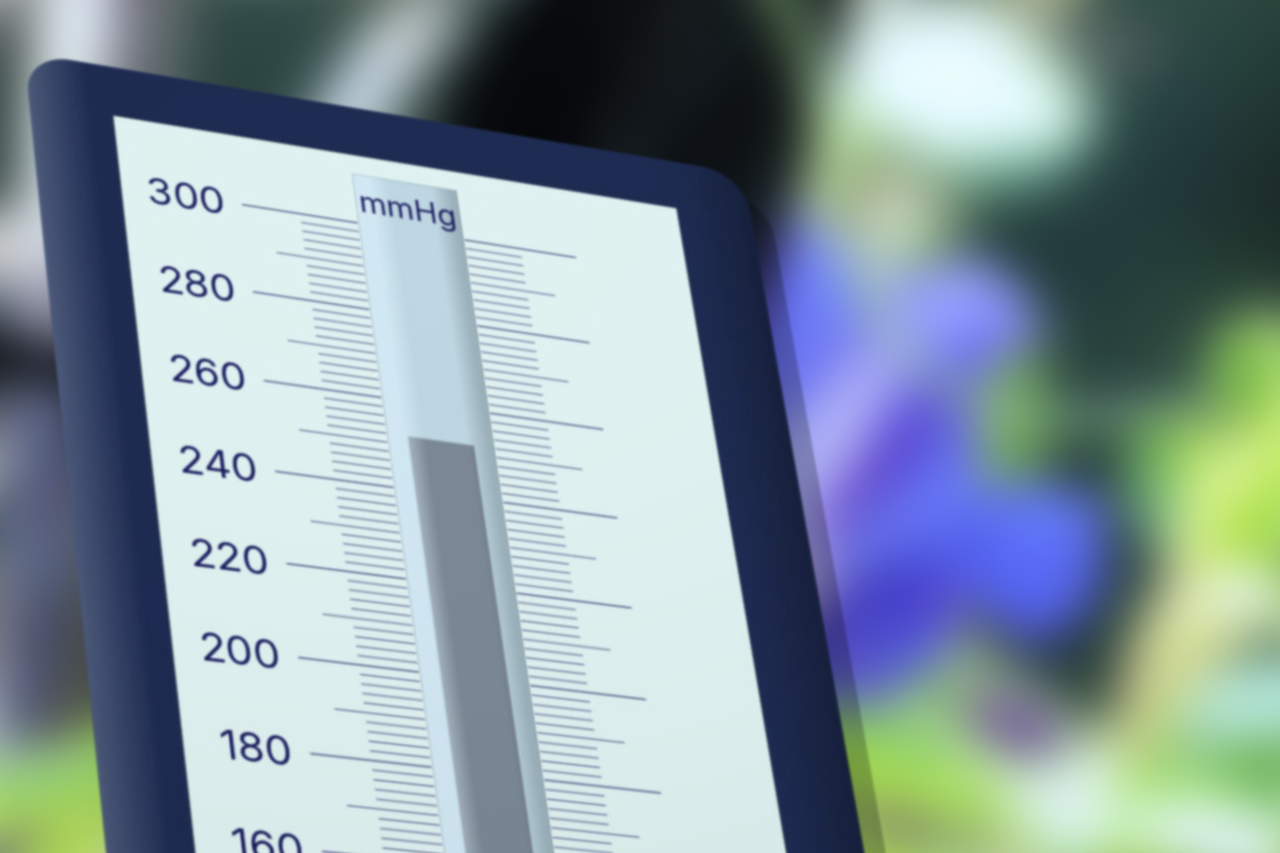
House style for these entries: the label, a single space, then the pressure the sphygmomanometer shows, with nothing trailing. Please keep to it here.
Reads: 252 mmHg
